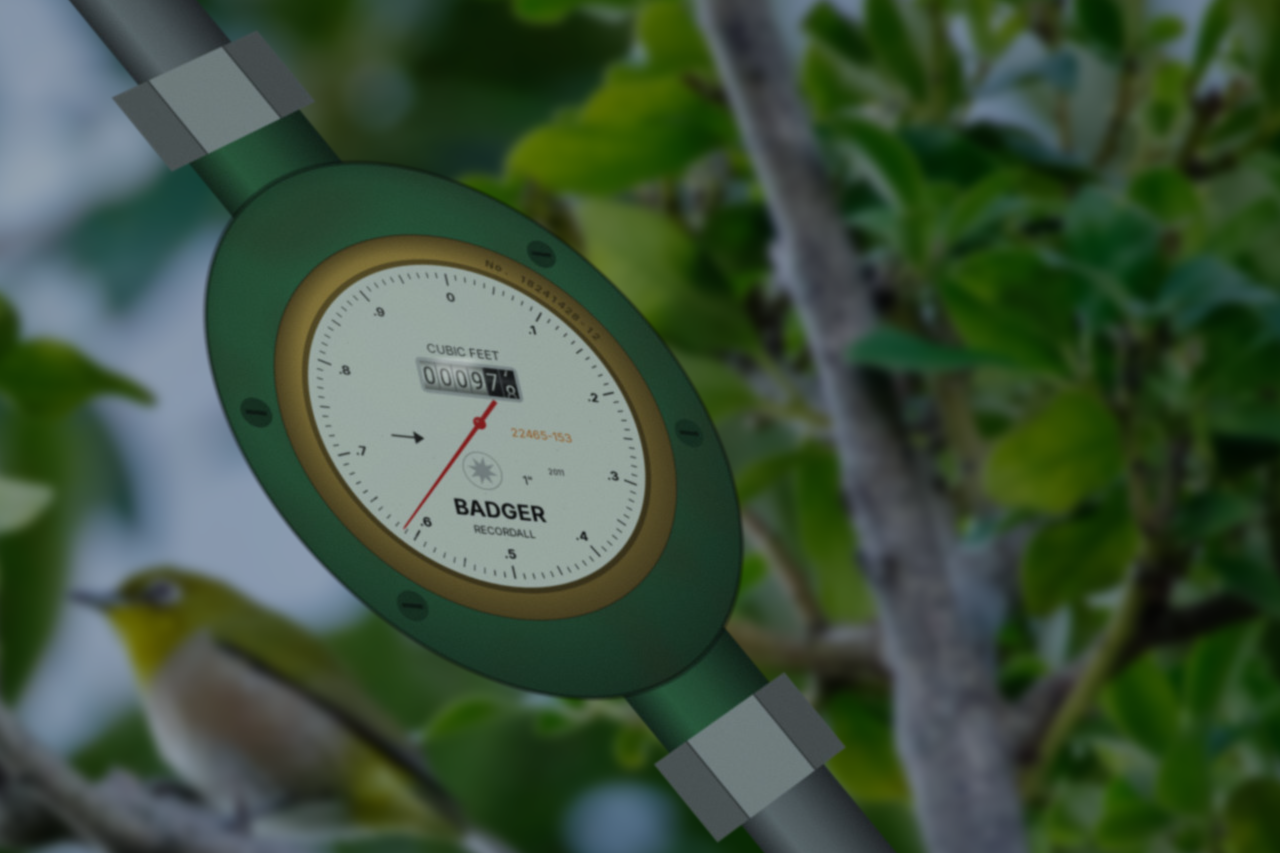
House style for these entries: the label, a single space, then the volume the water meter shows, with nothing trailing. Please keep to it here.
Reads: 977.61 ft³
